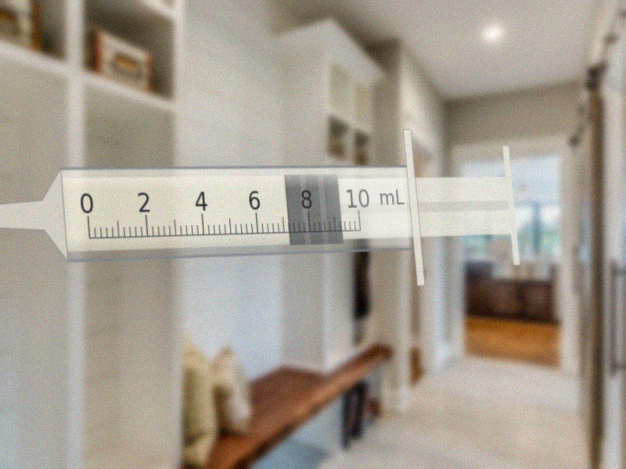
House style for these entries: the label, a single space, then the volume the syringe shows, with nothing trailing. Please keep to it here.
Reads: 7.2 mL
